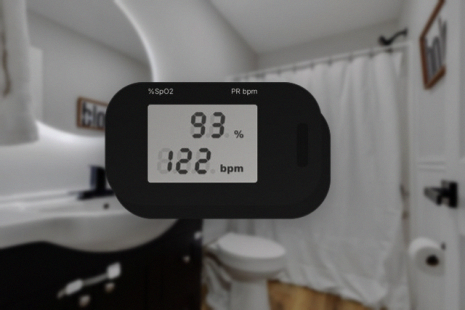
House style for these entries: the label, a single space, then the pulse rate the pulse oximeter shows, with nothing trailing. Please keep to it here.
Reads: 122 bpm
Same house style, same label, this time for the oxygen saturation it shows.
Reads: 93 %
